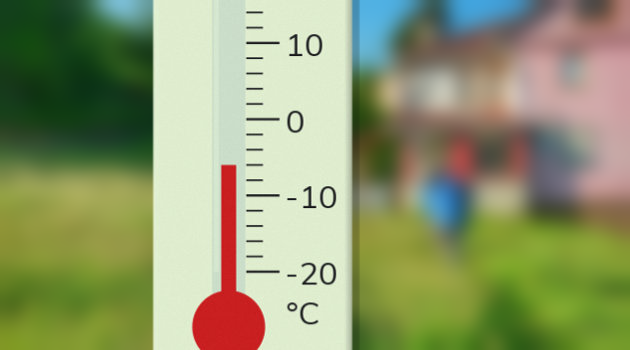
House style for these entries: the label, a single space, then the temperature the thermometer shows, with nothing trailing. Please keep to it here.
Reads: -6 °C
